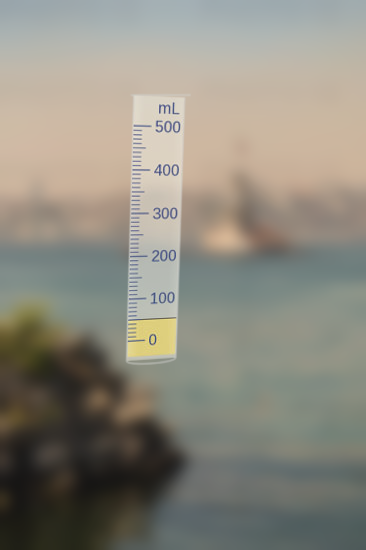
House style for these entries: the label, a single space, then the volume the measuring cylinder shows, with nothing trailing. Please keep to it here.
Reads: 50 mL
